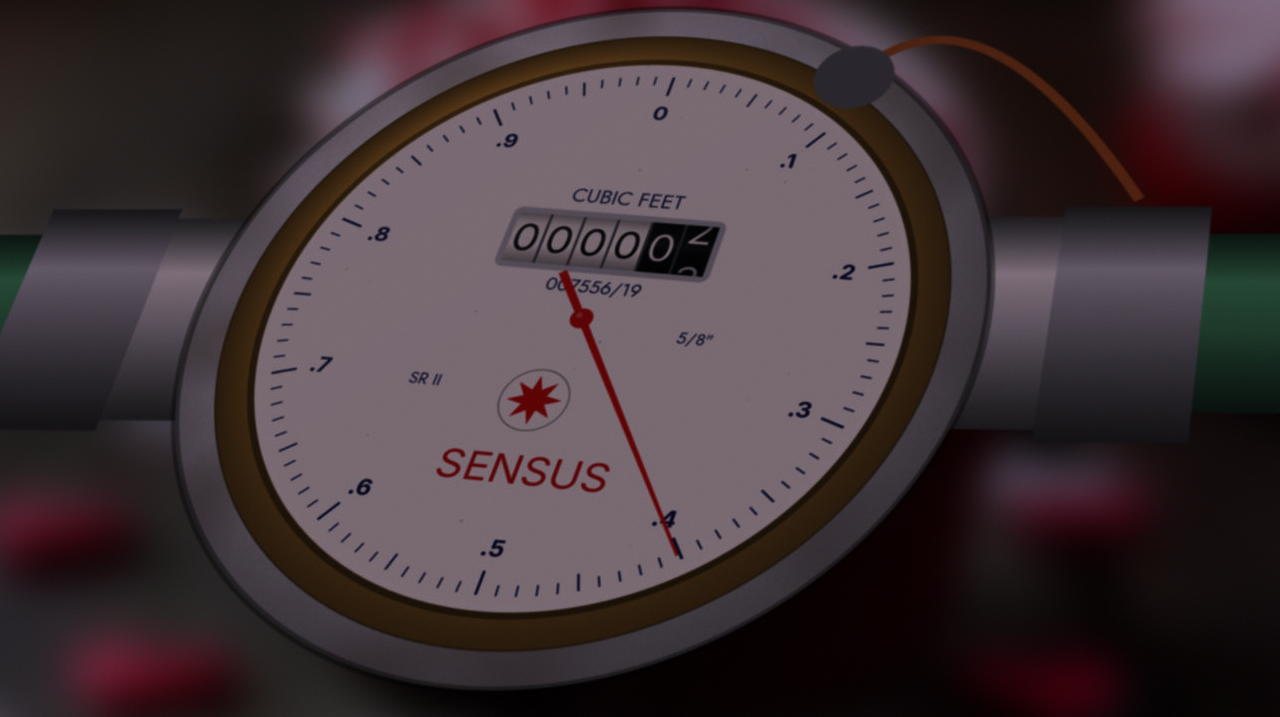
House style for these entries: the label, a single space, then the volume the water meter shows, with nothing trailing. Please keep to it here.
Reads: 2.40 ft³
